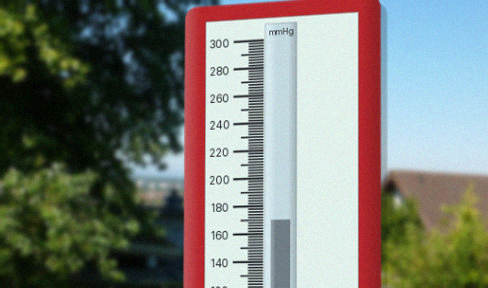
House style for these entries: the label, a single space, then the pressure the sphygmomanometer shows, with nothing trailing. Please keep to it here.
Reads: 170 mmHg
